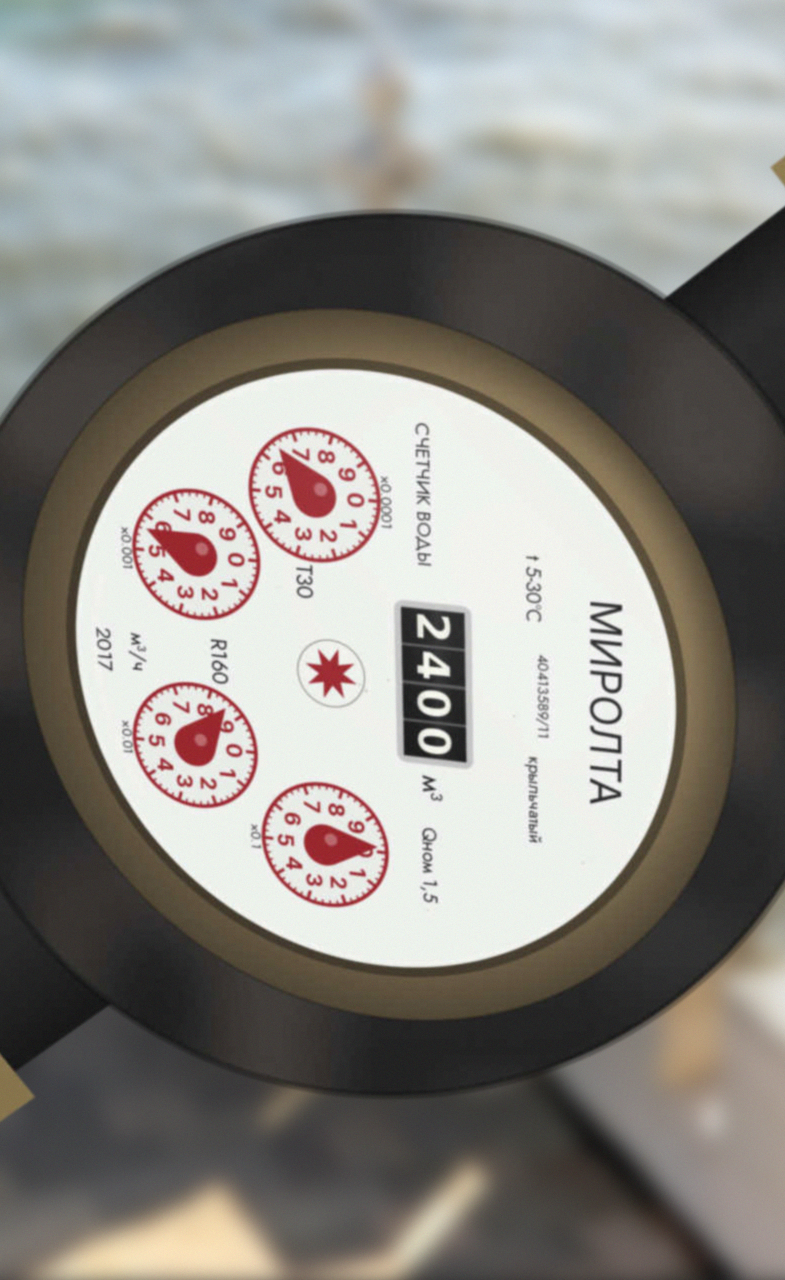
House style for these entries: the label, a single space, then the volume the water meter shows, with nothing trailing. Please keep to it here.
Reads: 2399.9856 m³
